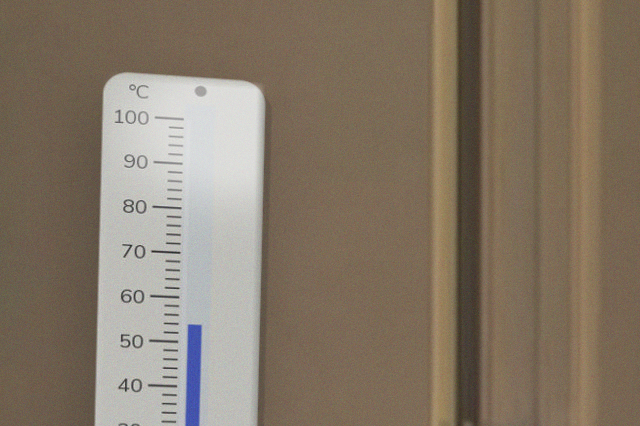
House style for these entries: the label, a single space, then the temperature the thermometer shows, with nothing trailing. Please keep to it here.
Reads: 54 °C
